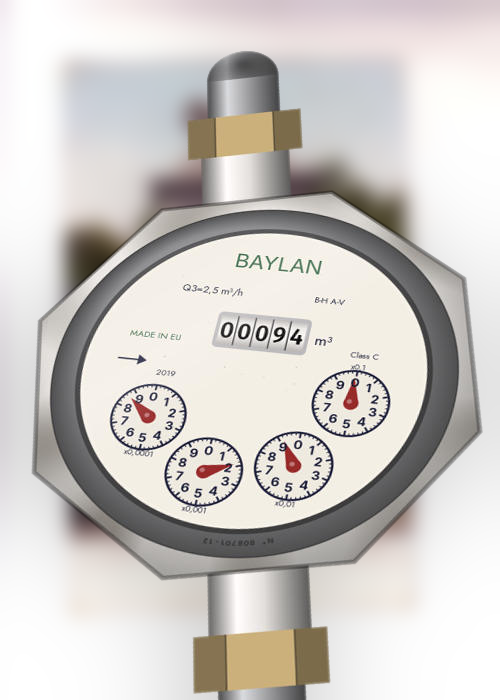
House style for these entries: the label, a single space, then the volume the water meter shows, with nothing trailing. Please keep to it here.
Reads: 93.9918 m³
